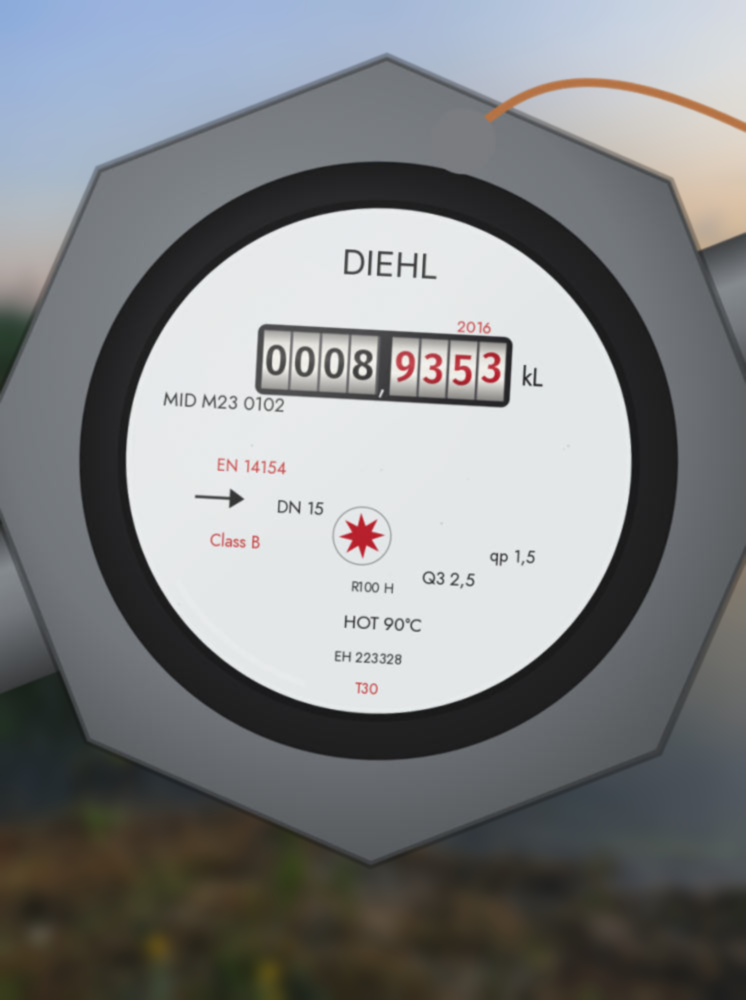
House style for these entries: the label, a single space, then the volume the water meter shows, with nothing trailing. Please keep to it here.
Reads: 8.9353 kL
